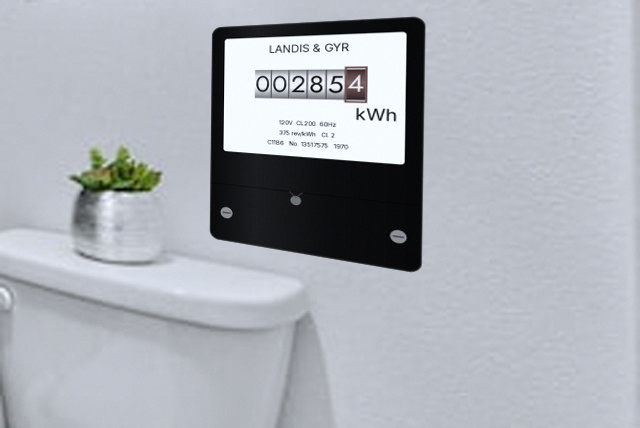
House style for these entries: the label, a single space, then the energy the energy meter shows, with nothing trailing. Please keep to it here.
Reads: 285.4 kWh
